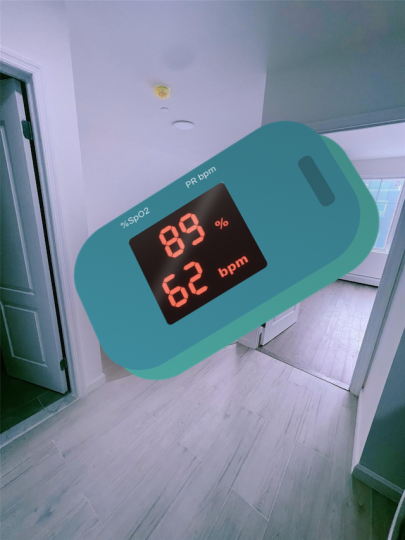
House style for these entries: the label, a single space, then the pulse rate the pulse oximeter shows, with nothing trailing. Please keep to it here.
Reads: 62 bpm
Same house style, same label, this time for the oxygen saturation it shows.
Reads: 89 %
